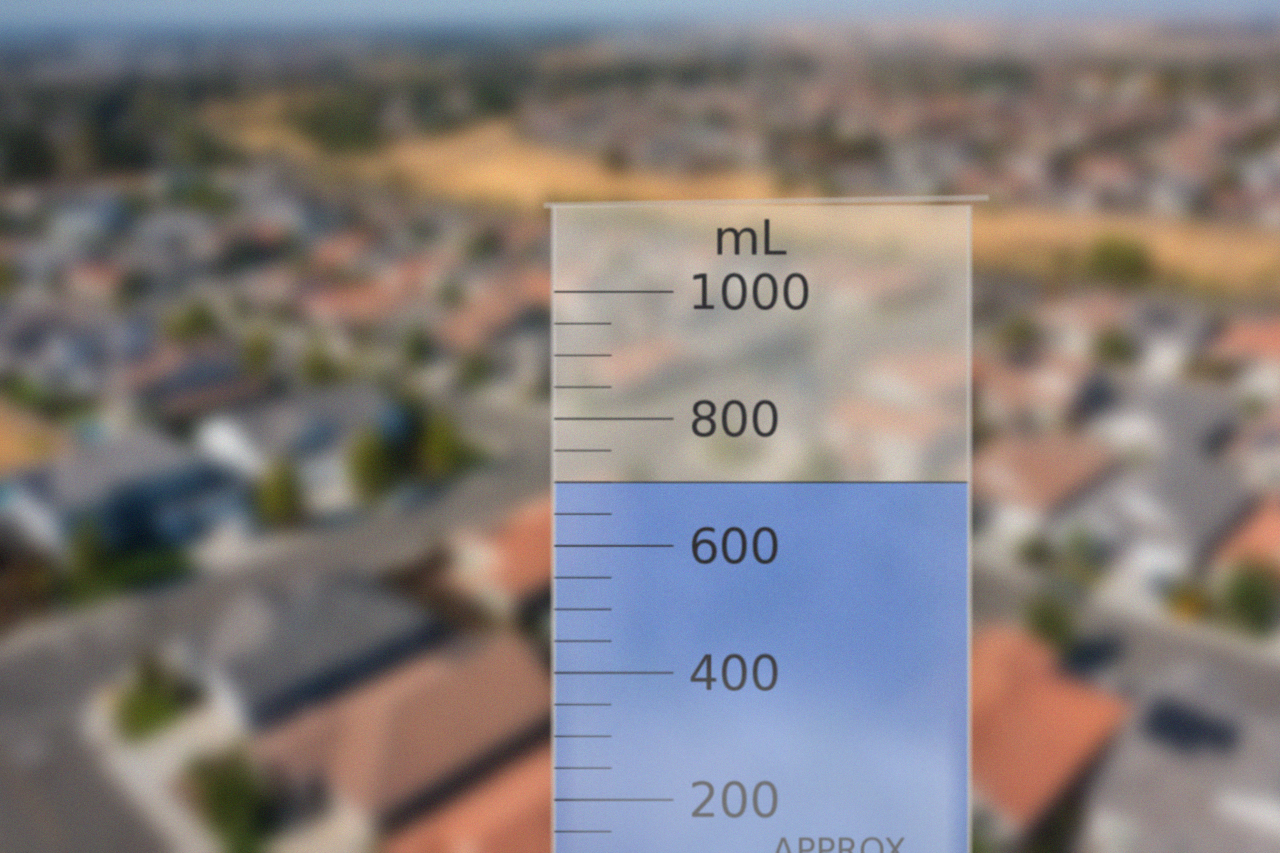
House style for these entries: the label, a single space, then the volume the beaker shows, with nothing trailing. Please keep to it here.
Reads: 700 mL
